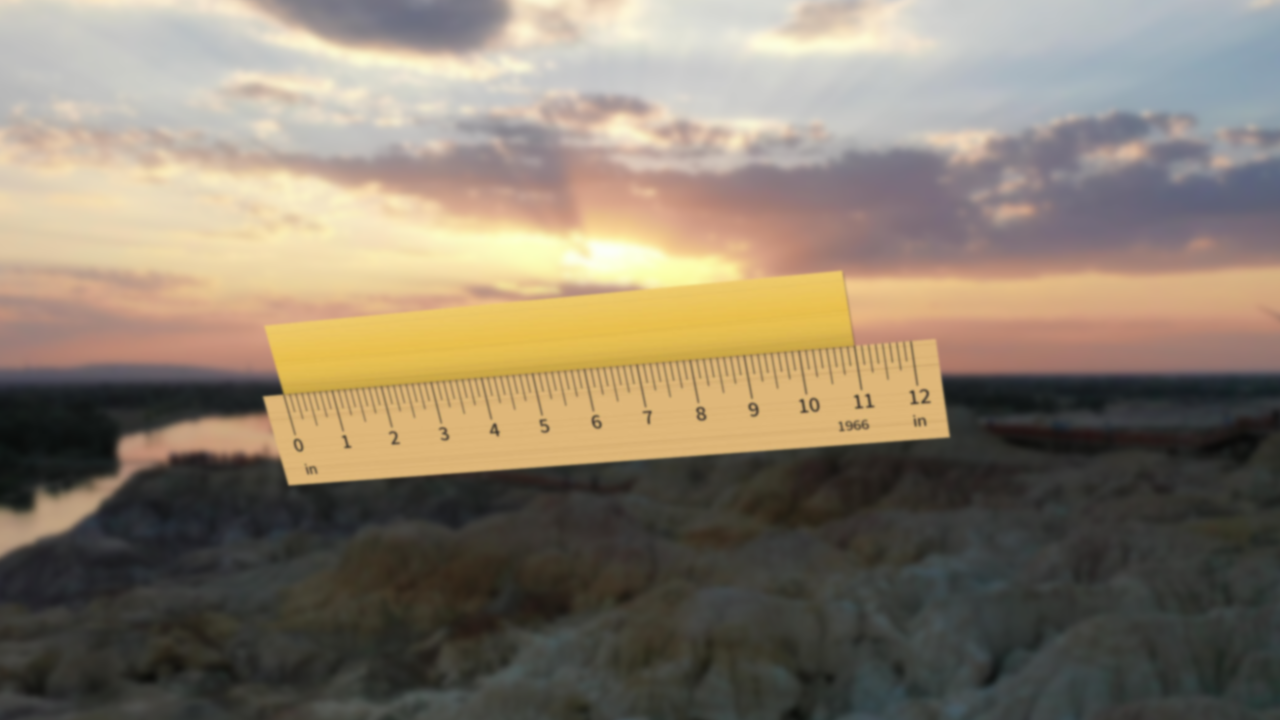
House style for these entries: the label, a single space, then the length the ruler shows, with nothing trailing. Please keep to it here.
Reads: 11 in
